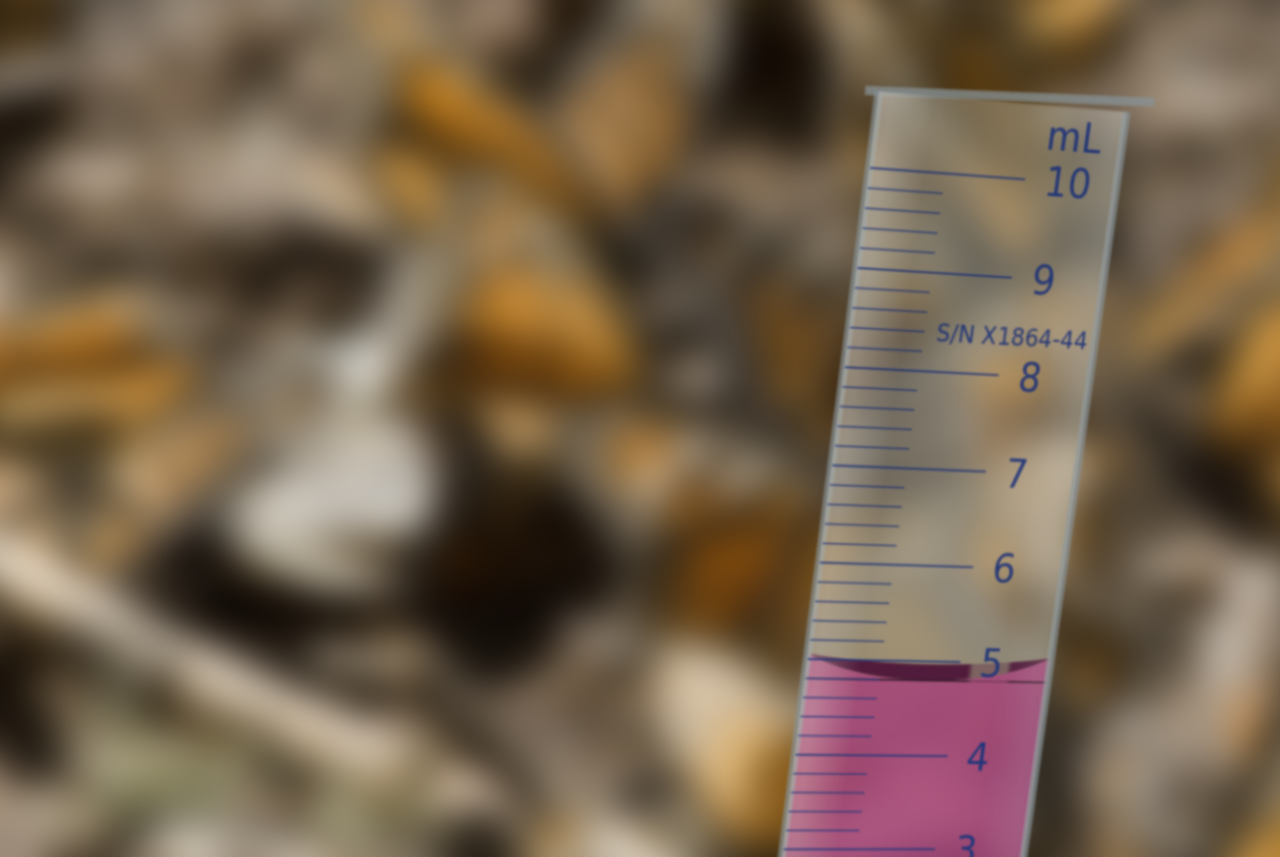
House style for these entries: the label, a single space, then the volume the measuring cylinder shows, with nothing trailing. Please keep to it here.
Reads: 4.8 mL
